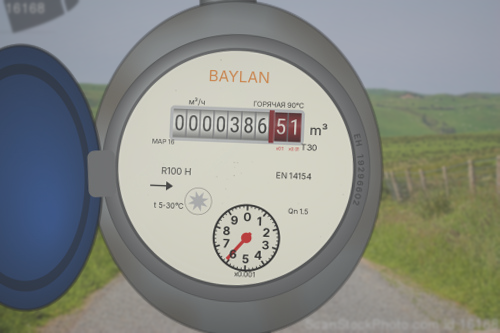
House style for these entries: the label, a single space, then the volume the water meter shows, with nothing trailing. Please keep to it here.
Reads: 386.516 m³
